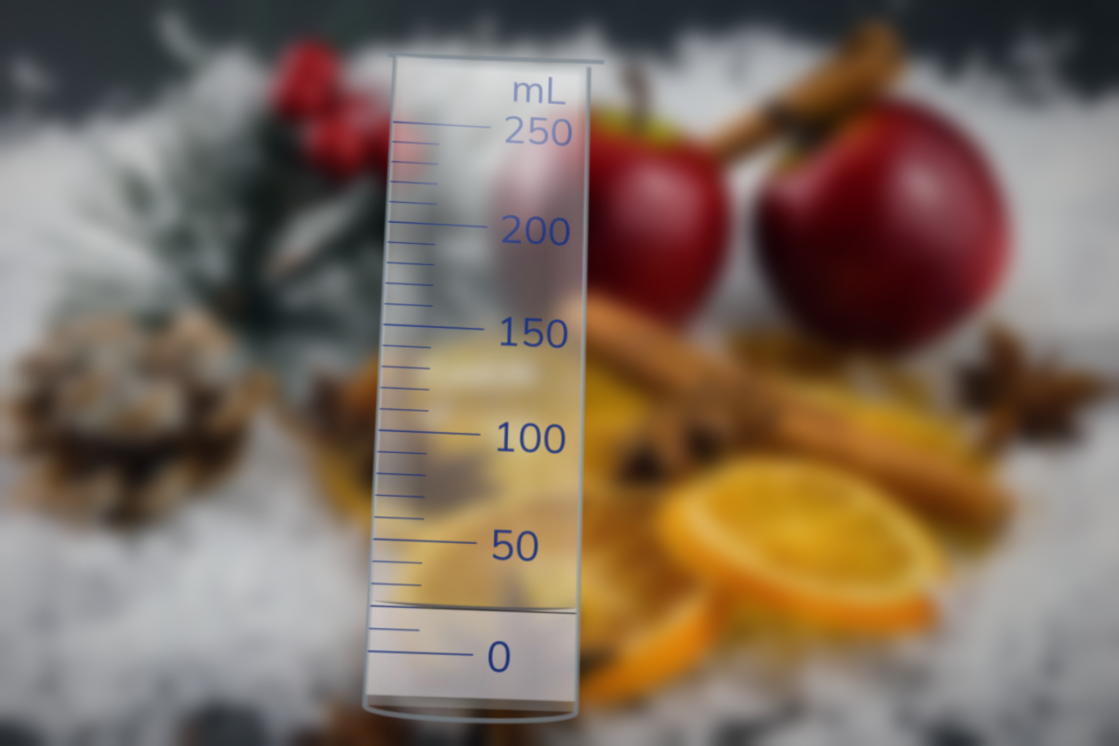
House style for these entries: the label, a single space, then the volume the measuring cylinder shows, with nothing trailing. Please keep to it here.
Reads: 20 mL
